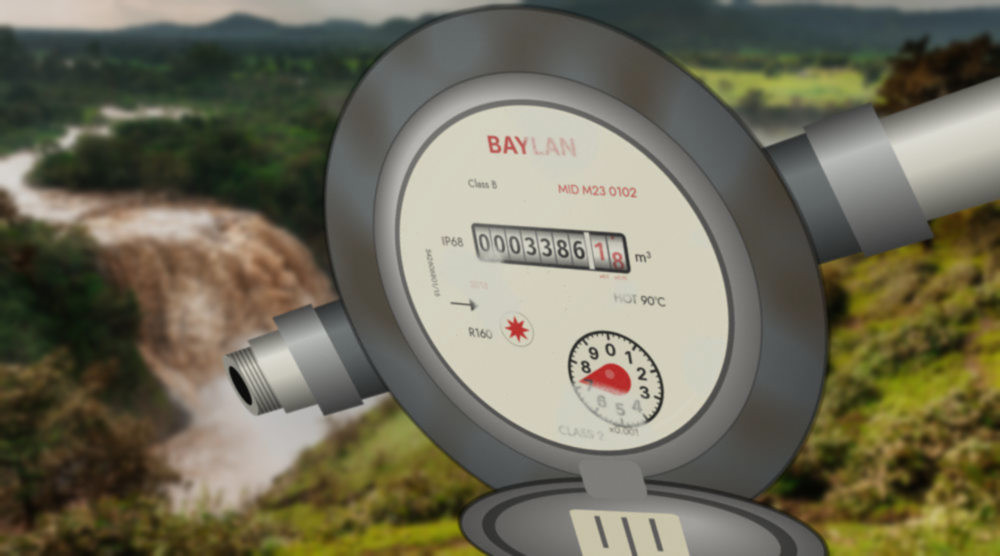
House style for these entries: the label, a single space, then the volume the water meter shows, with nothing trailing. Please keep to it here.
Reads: 3386.177 m³
